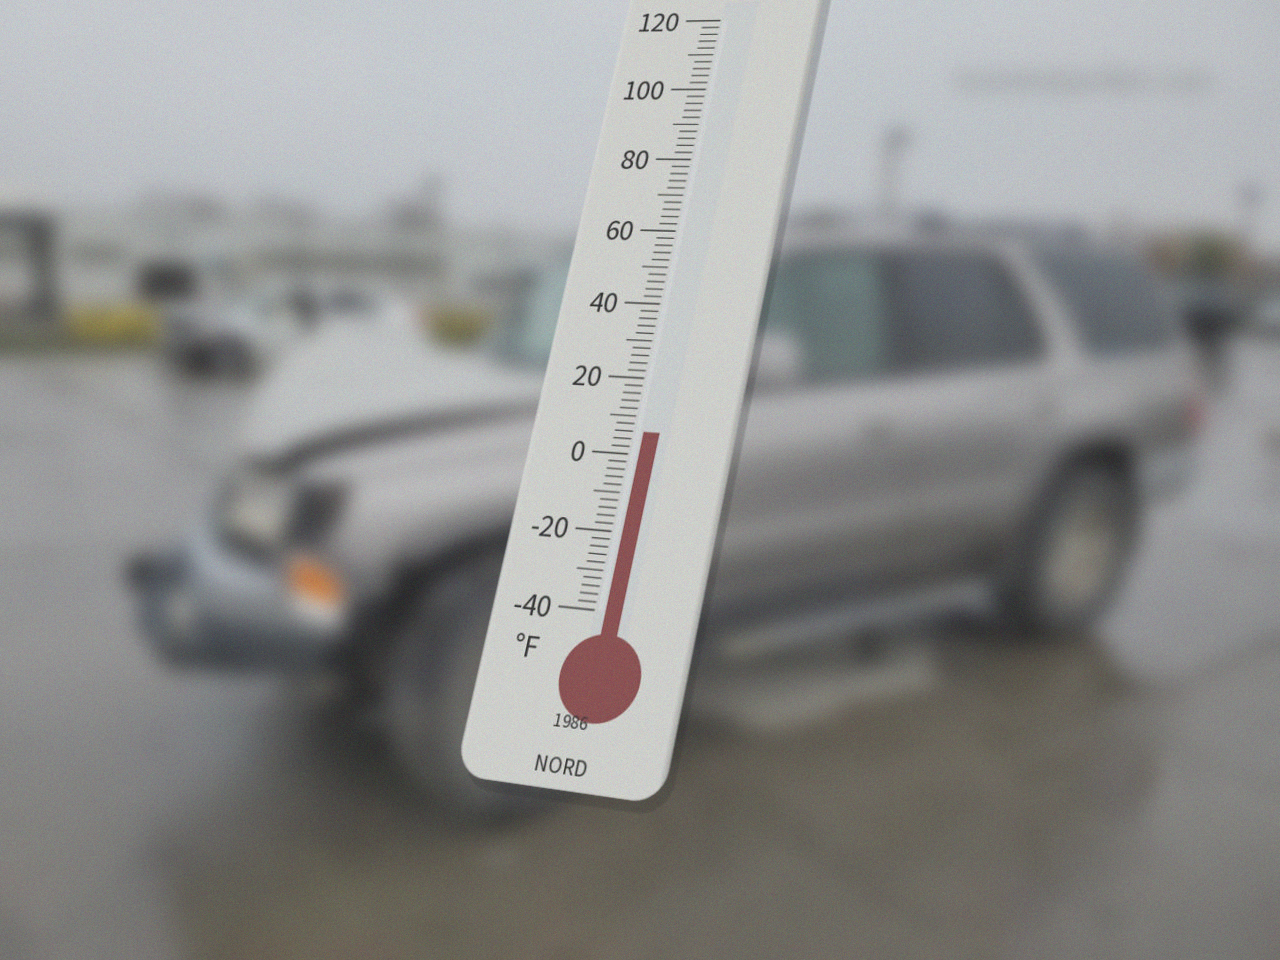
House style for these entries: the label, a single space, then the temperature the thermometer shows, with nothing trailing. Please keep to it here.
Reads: 6 °F
